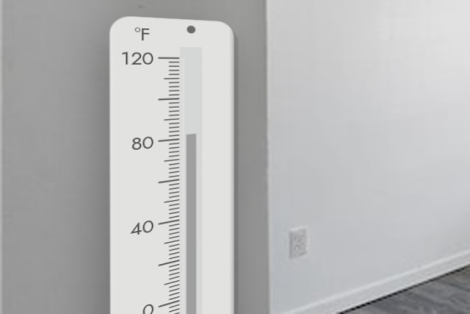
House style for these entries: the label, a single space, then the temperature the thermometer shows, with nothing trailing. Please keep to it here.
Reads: 82 °F
